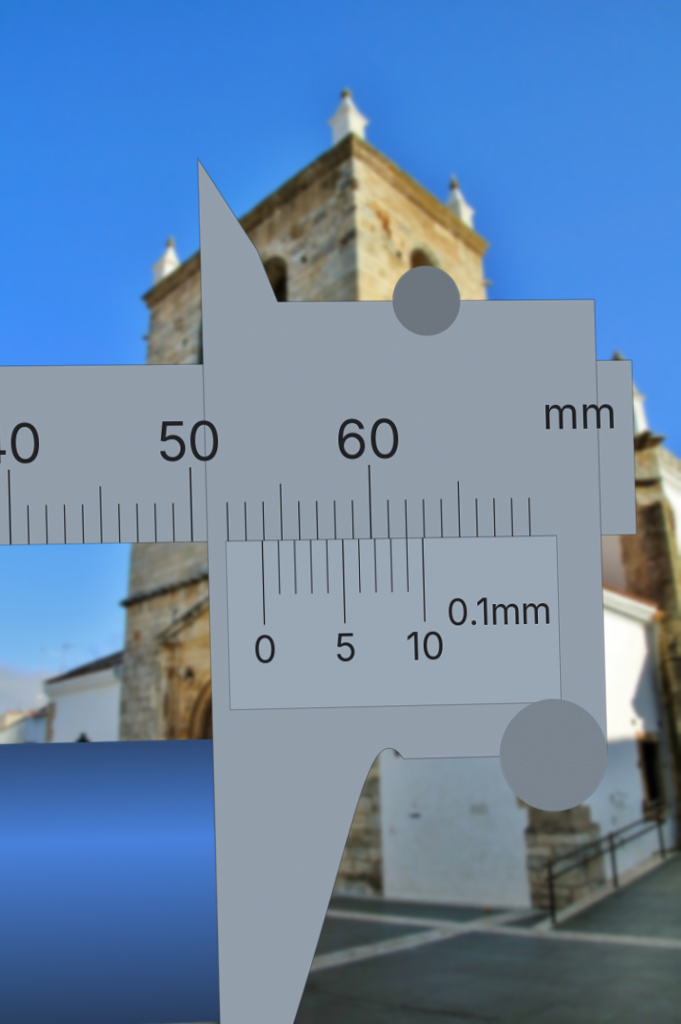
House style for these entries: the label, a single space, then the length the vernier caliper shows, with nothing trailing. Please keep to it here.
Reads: 53.9 mm
